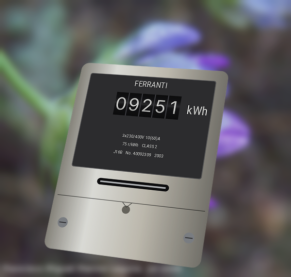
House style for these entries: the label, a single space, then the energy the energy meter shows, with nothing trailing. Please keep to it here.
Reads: 9251 kWh
